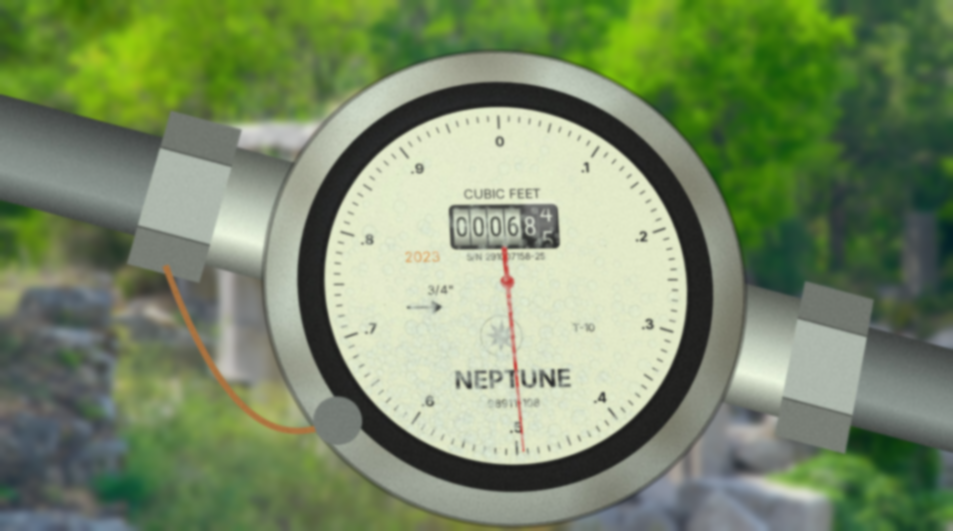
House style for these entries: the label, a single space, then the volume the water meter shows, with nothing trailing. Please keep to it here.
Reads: 684.49 ft³
